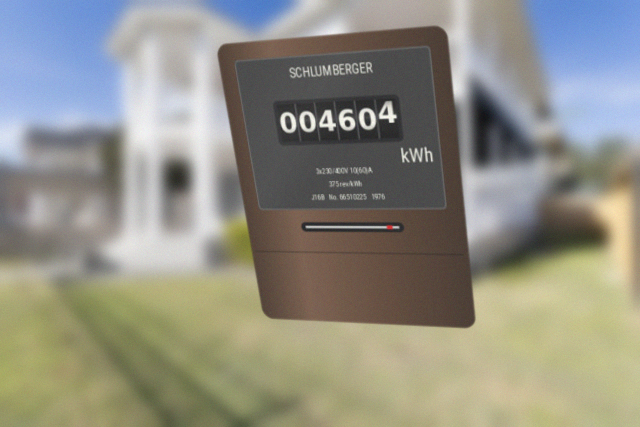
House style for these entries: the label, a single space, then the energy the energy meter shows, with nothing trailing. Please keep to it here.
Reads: 4604 kWh
